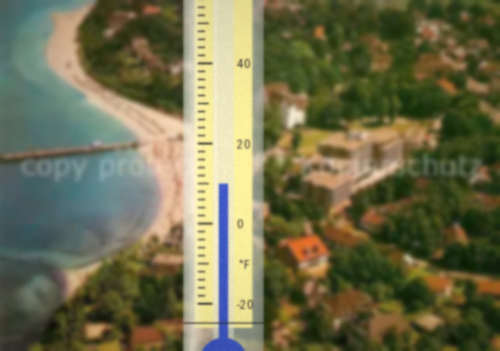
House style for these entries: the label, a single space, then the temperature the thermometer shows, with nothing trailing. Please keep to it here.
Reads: 10 °F
